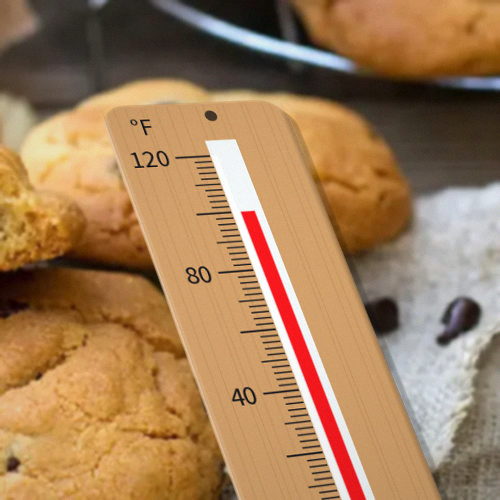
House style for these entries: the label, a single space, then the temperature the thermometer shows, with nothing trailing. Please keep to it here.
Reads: 100 °F
